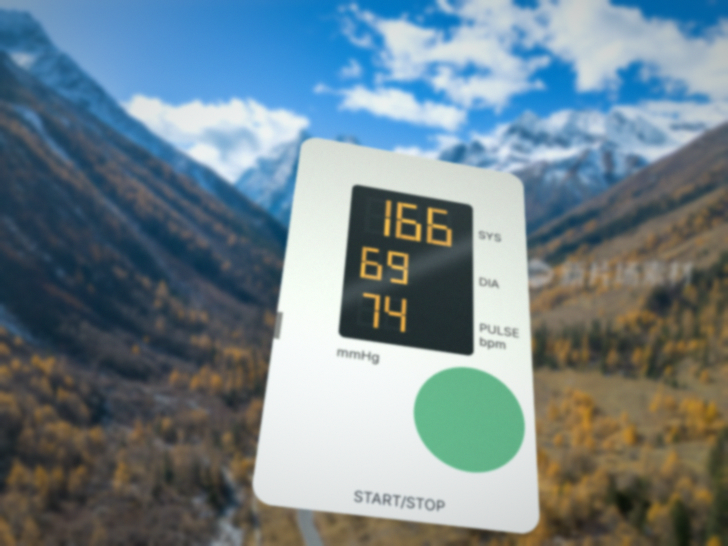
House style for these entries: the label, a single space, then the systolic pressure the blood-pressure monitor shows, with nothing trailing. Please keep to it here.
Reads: 166 mmHg
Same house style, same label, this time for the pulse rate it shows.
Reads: 74 bpm
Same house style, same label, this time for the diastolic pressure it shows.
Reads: 69 mmHg
